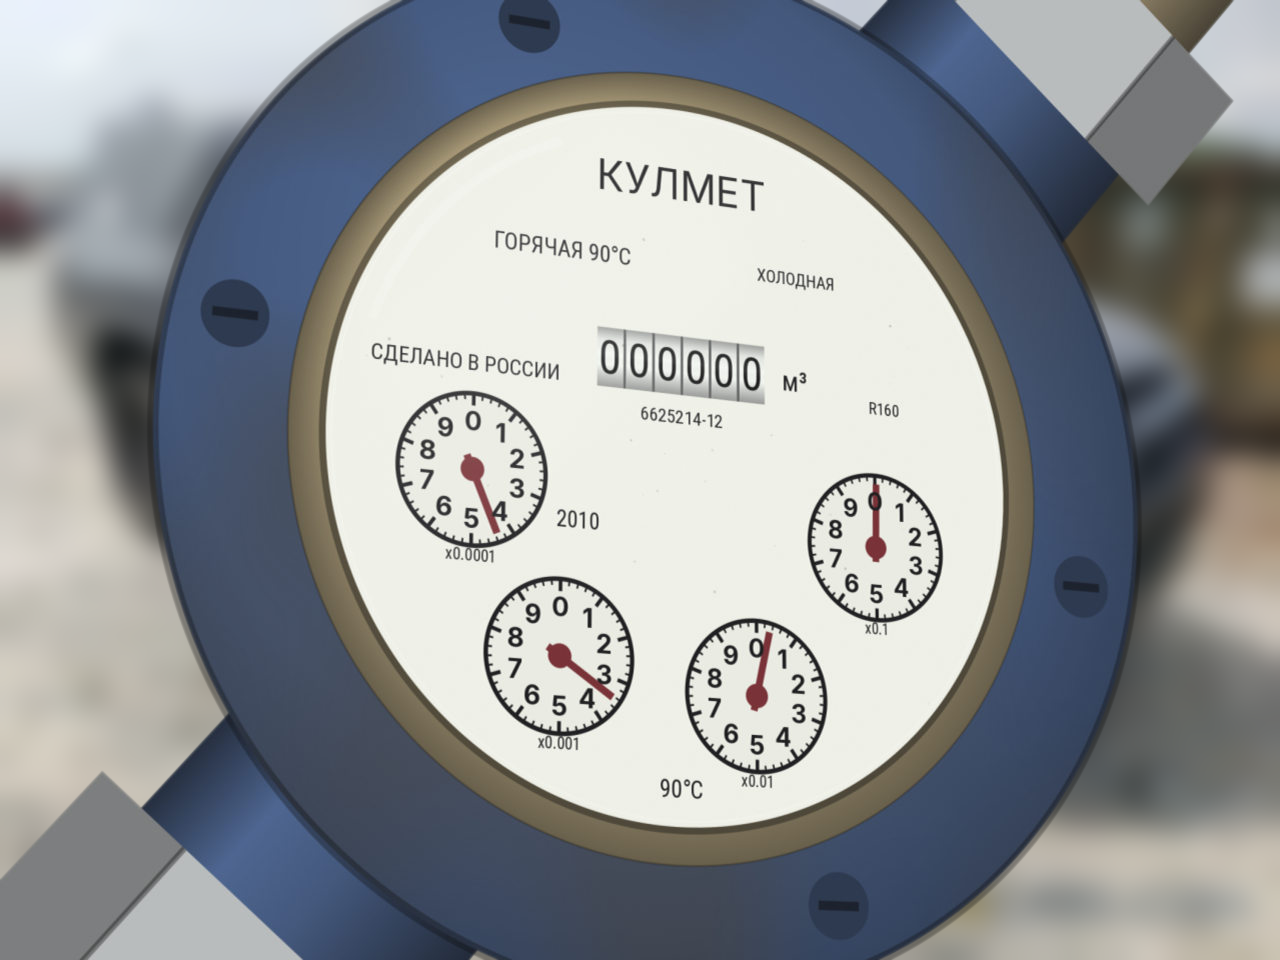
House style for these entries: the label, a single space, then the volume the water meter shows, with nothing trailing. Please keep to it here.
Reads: 0.0034 m³
